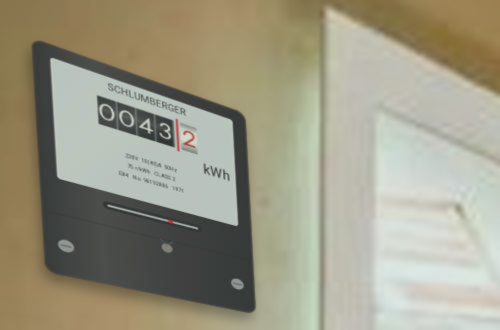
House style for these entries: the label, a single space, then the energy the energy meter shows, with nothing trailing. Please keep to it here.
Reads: 43.2 kWh
